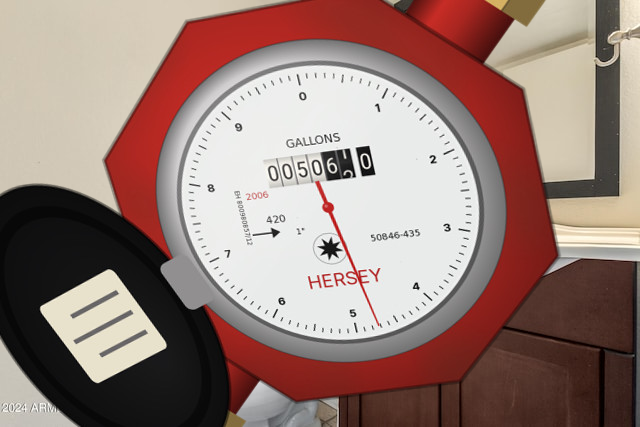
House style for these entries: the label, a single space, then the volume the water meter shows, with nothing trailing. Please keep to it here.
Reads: 50614.7 gal
